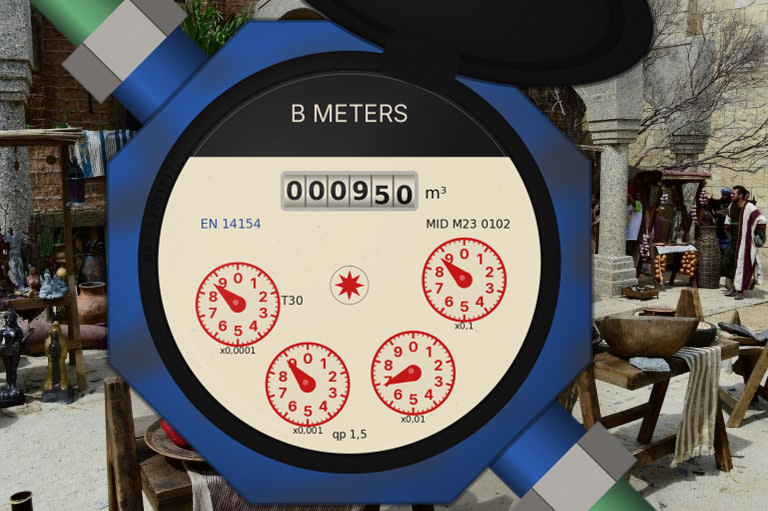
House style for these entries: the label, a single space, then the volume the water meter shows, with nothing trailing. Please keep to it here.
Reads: 949.8688 m³
